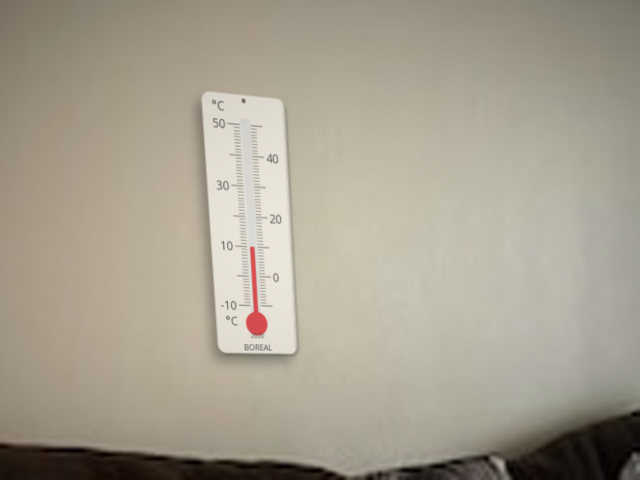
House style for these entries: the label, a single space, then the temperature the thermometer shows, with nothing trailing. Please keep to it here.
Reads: 10 °C
